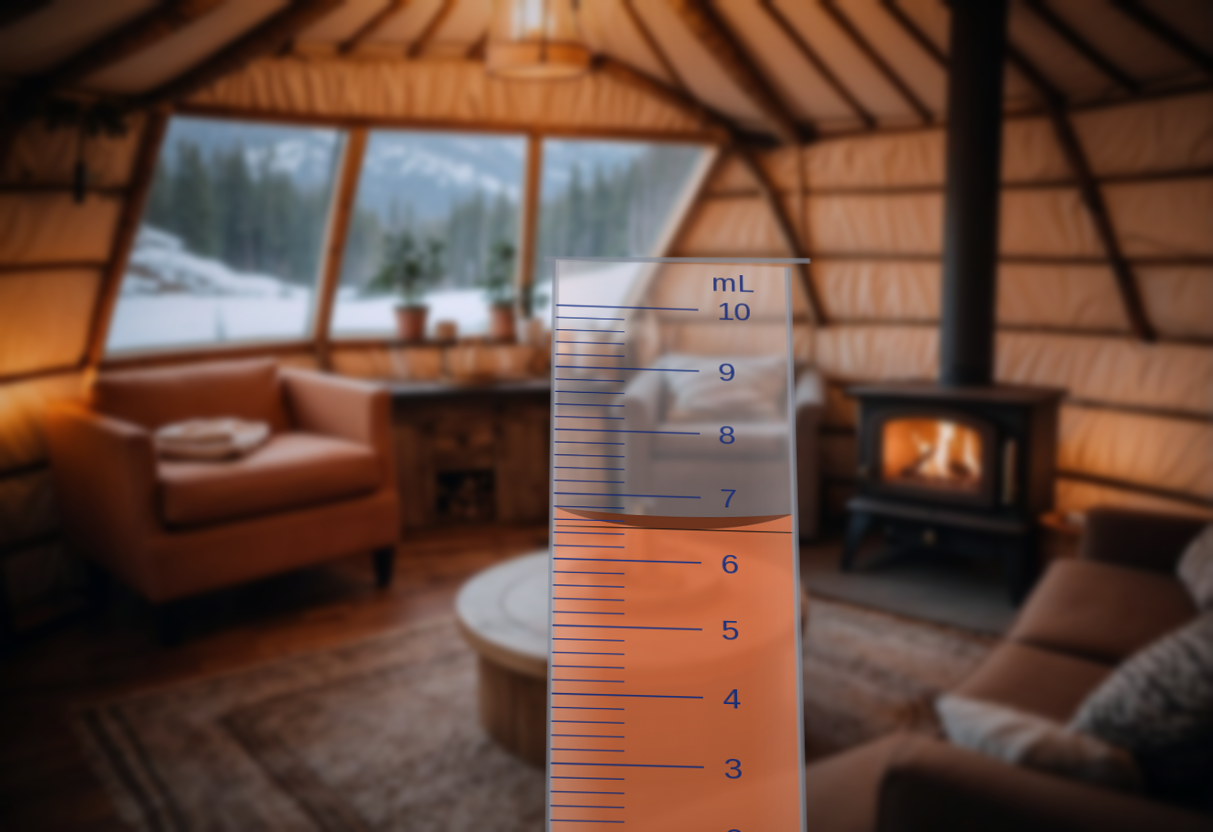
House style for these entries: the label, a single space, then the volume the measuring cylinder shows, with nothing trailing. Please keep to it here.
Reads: 6.5 mL
